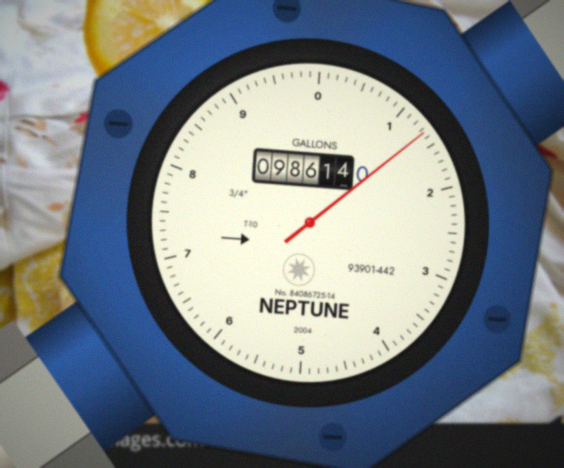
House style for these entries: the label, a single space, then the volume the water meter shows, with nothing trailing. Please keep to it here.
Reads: 986141.3 gal
